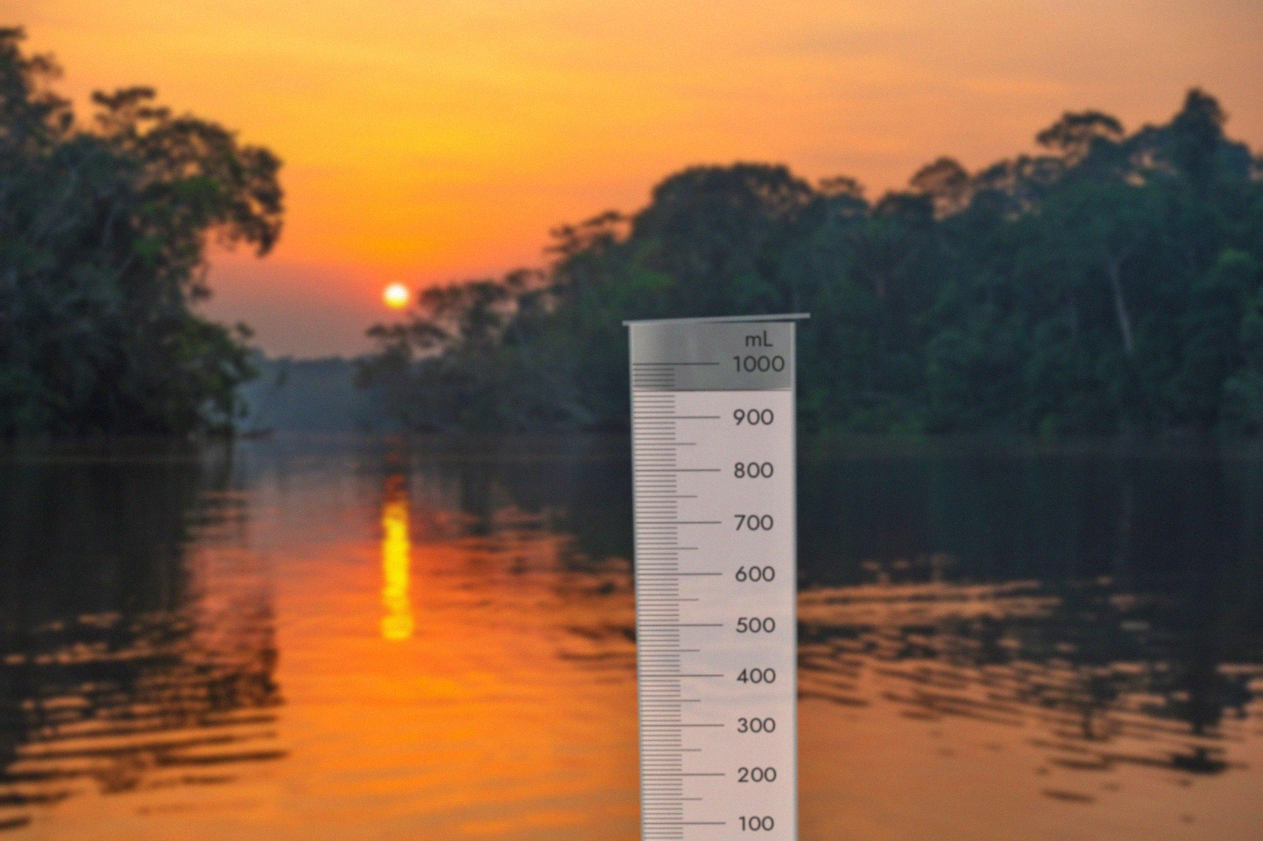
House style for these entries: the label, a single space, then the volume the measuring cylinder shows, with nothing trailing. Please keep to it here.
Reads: 950 mL
